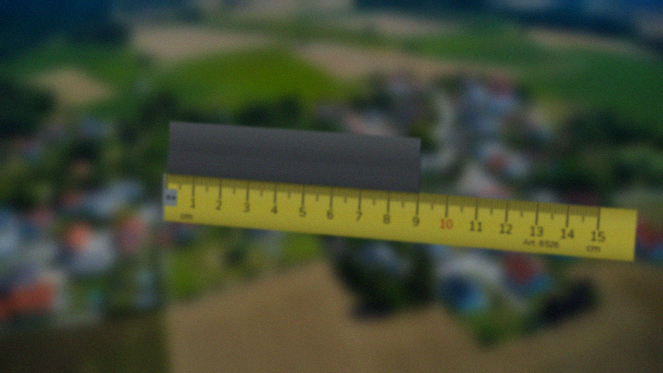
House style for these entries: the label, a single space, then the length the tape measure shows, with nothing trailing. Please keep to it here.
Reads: 9 cm
